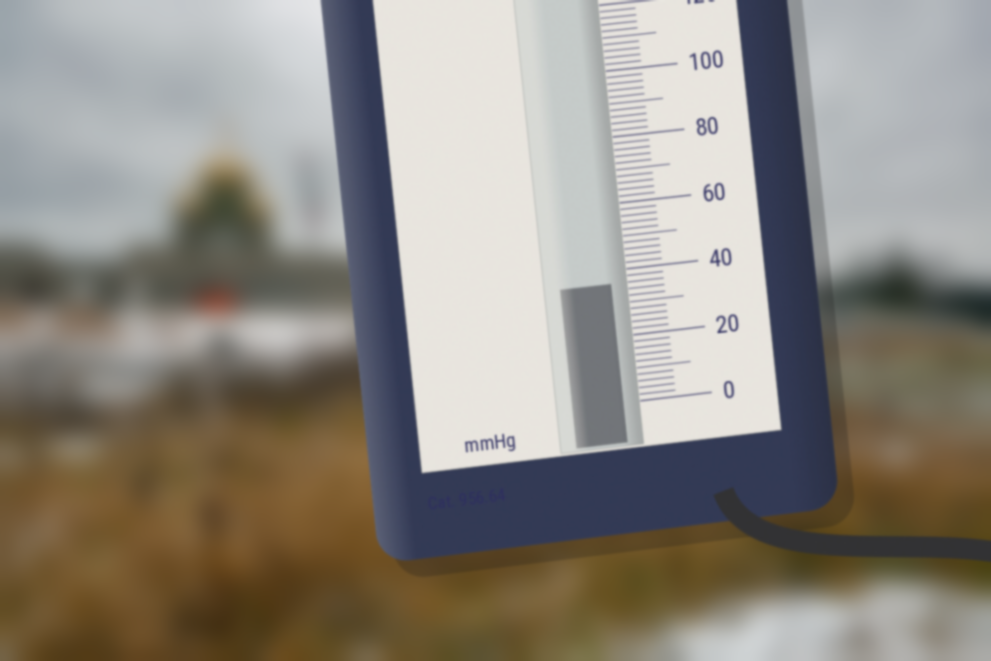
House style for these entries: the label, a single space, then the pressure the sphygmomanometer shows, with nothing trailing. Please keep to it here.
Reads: 36 mmHg
